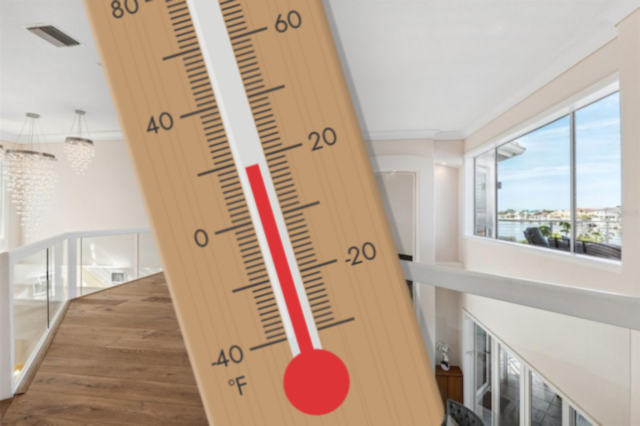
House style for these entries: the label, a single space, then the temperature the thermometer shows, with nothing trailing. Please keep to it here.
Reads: 18 °F
